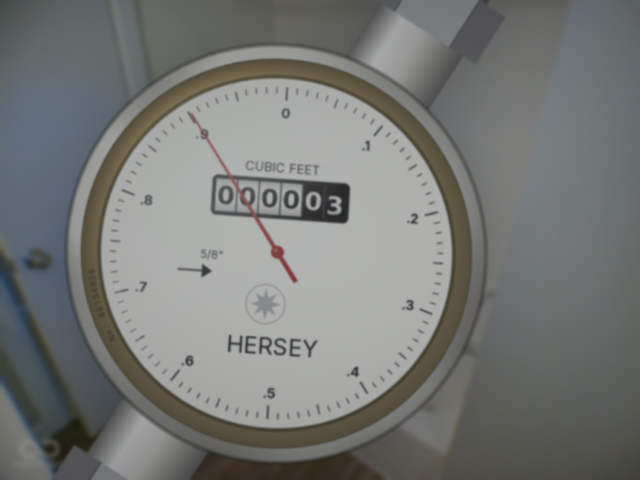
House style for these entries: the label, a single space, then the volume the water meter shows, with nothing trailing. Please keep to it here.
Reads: 2.90 ft³
